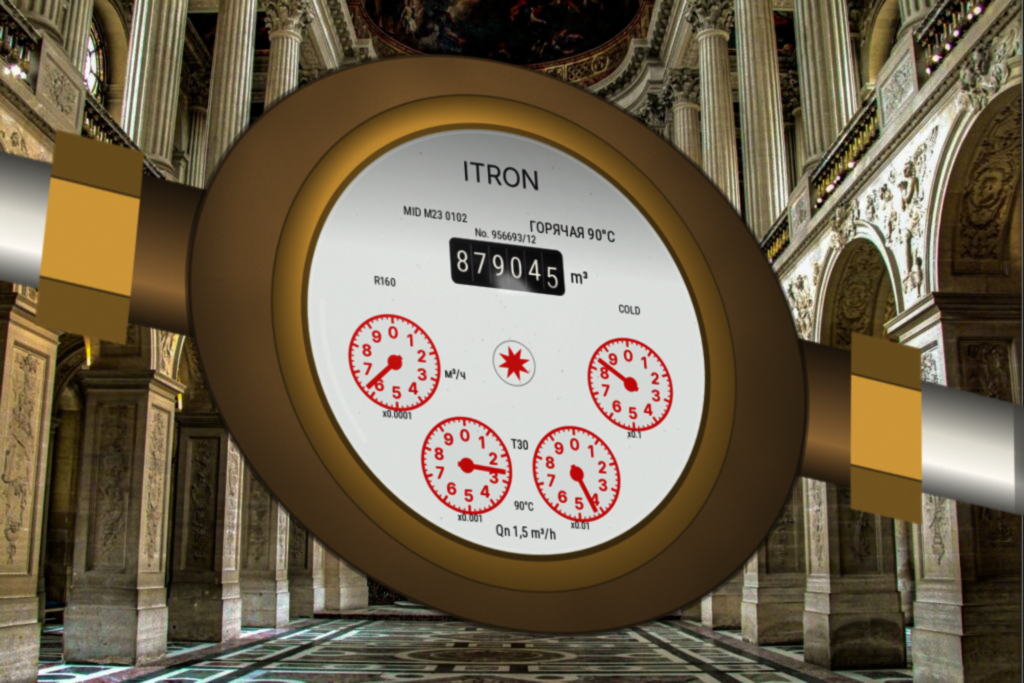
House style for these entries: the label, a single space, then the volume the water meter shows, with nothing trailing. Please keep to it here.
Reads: 879044.8426 m³
